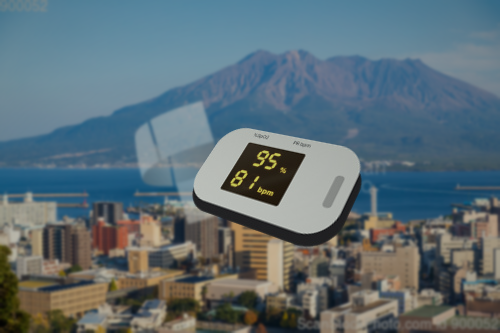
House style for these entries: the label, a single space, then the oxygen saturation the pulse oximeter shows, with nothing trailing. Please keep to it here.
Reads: 95 %
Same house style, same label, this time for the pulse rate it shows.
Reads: 81 bpm
